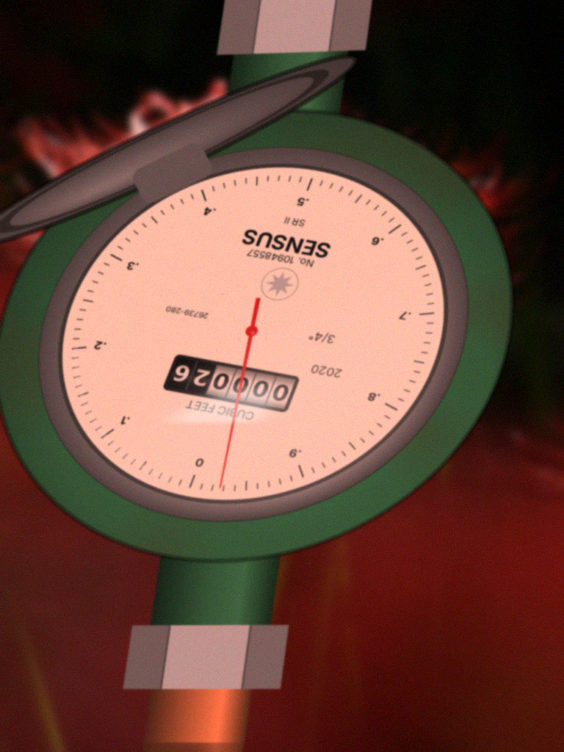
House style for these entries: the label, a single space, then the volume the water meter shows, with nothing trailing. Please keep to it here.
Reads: 25.97 ft³
